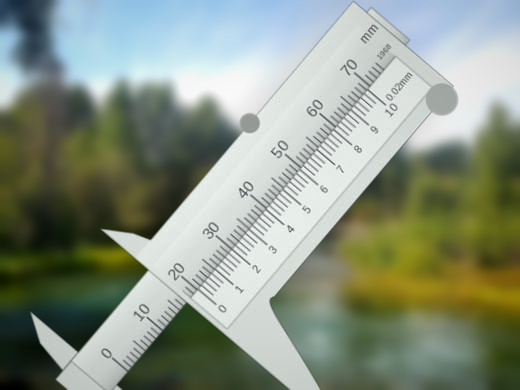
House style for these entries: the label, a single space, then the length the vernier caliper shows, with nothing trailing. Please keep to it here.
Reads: 20.2 mm
